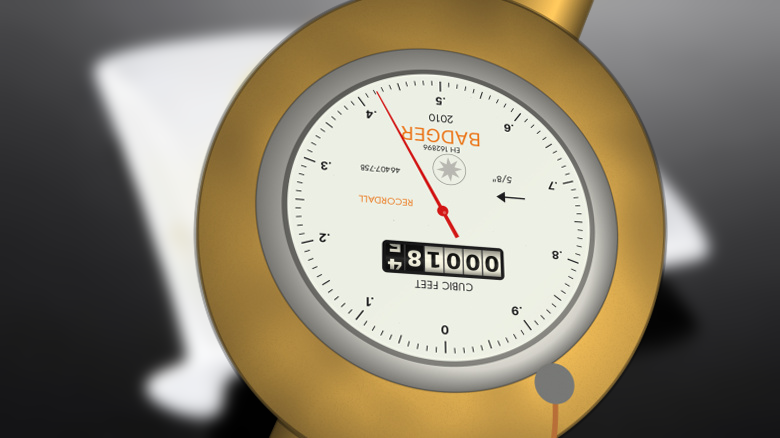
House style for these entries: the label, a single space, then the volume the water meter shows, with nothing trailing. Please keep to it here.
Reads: 184.42 ft³
